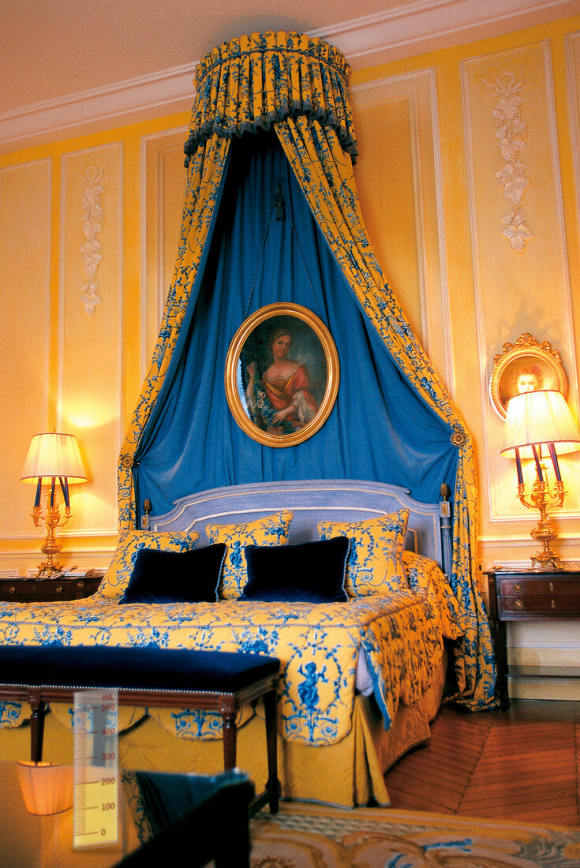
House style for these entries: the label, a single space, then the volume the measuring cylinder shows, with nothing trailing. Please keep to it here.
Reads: 200 mL
